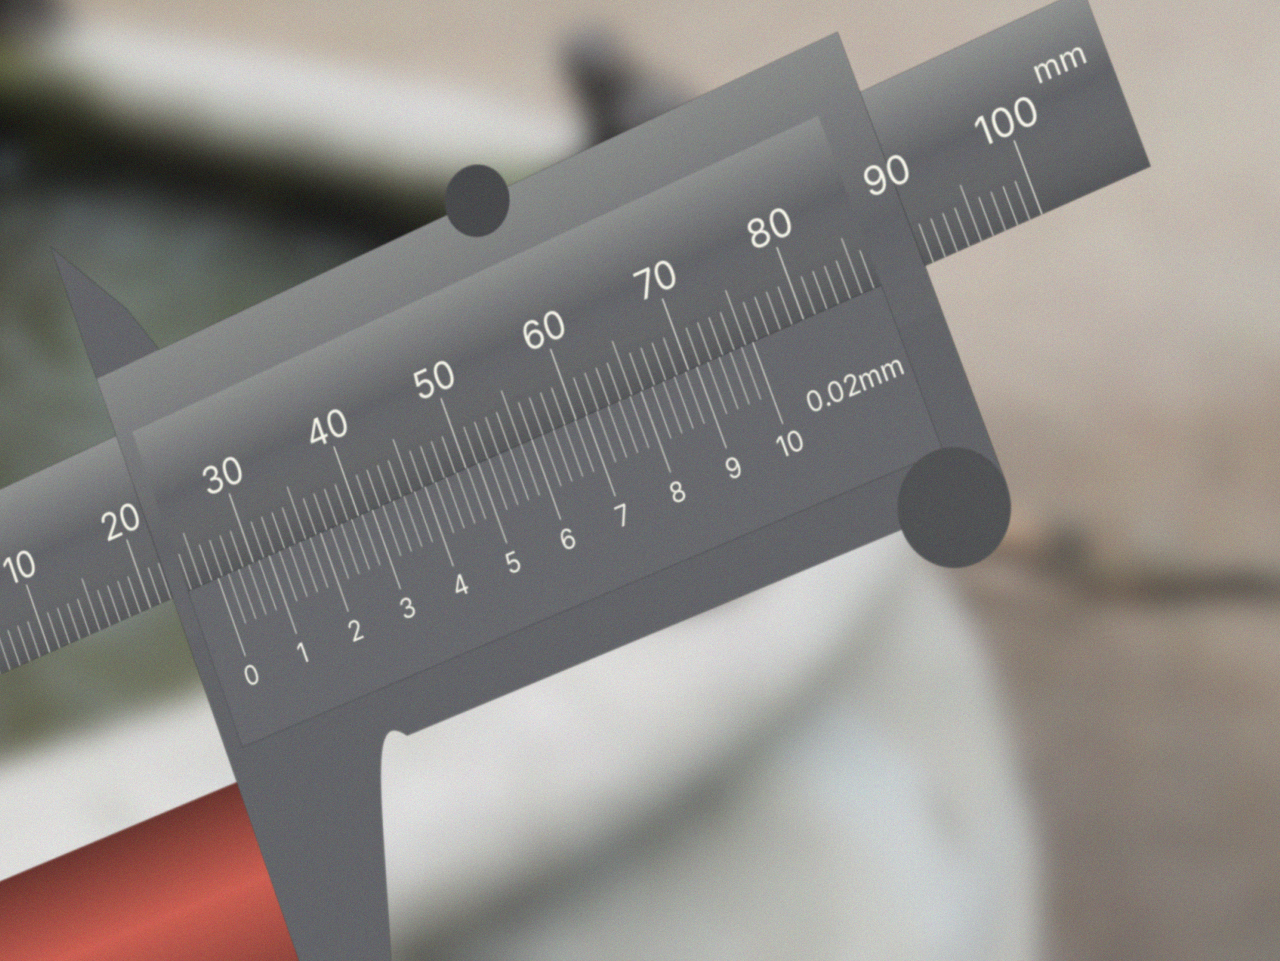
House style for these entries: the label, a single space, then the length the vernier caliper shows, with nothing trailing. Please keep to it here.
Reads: 26.6 mm
